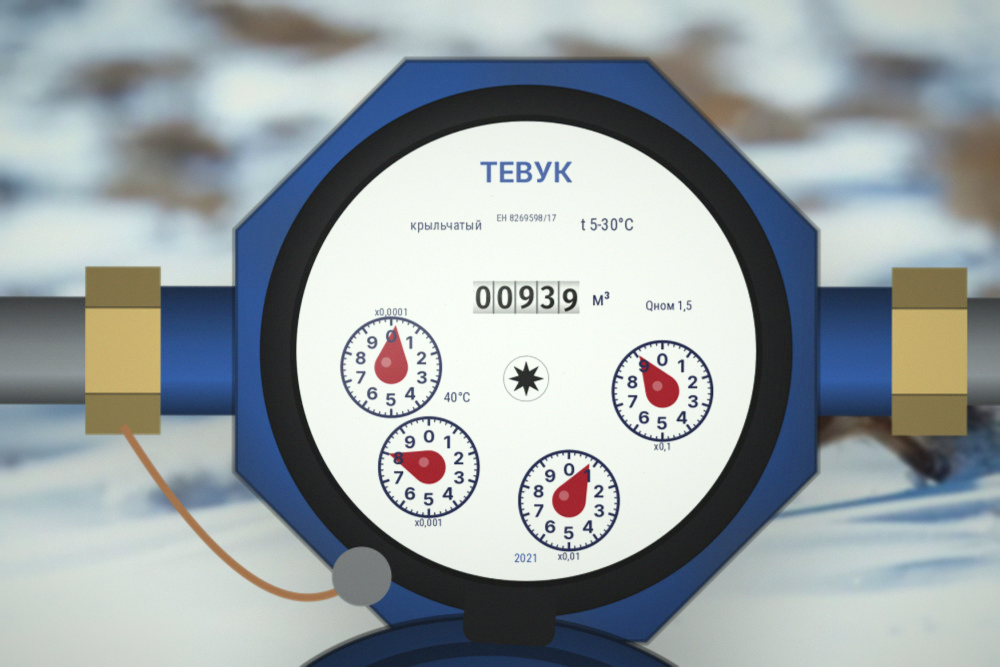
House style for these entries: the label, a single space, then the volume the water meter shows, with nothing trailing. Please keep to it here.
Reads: 938.9080 m³
